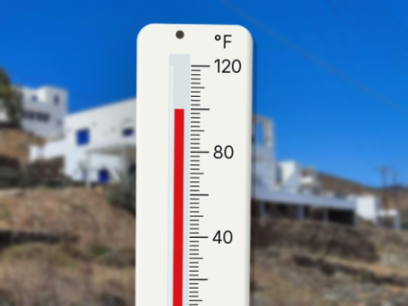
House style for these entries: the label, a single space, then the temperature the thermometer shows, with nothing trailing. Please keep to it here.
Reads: 100 °F
